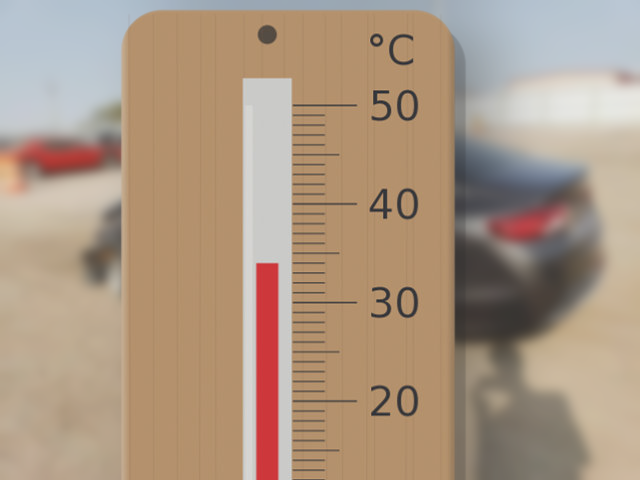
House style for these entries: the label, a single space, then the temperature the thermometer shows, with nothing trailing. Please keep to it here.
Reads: 34 °C
